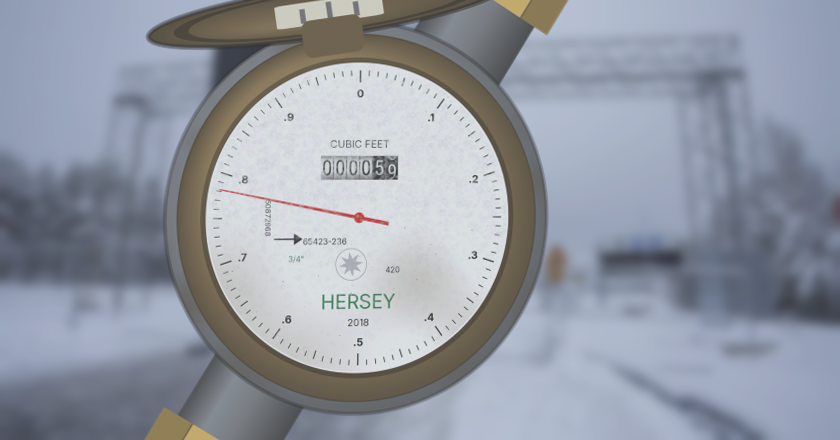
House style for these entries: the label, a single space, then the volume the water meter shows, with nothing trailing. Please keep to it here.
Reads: 58.78 ft³
